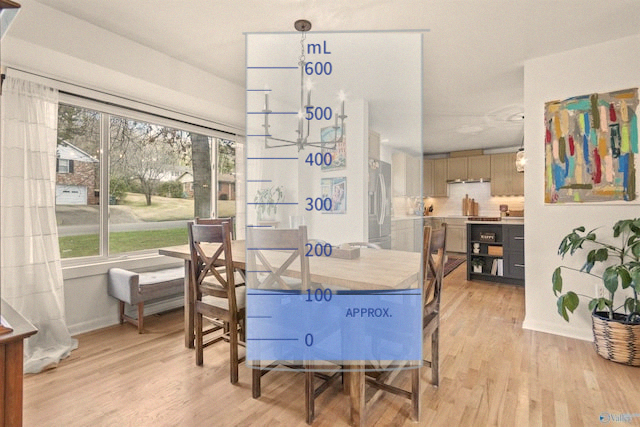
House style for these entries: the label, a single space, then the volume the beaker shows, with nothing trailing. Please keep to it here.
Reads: 100 mL
